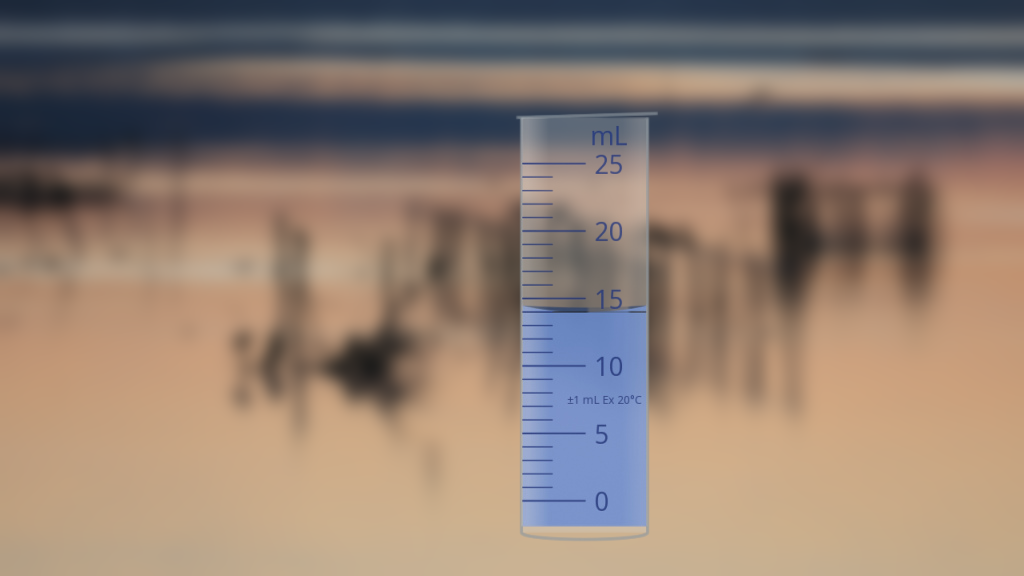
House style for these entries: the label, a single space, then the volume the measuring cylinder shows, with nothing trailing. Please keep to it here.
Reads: 14 mL
